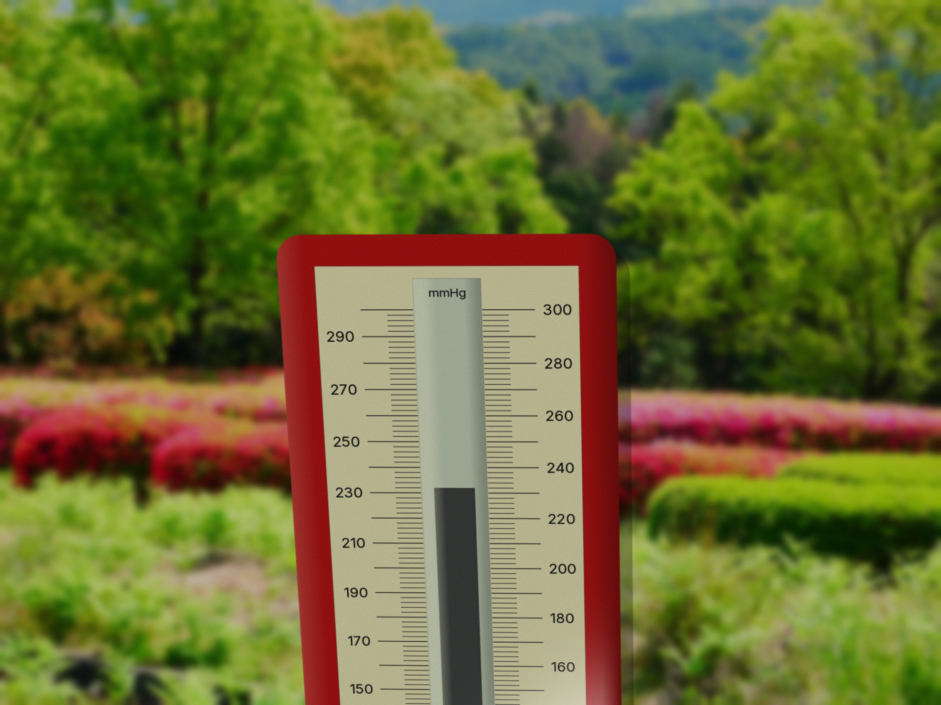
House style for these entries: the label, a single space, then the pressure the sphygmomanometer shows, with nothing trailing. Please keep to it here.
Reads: 232 mmHg
